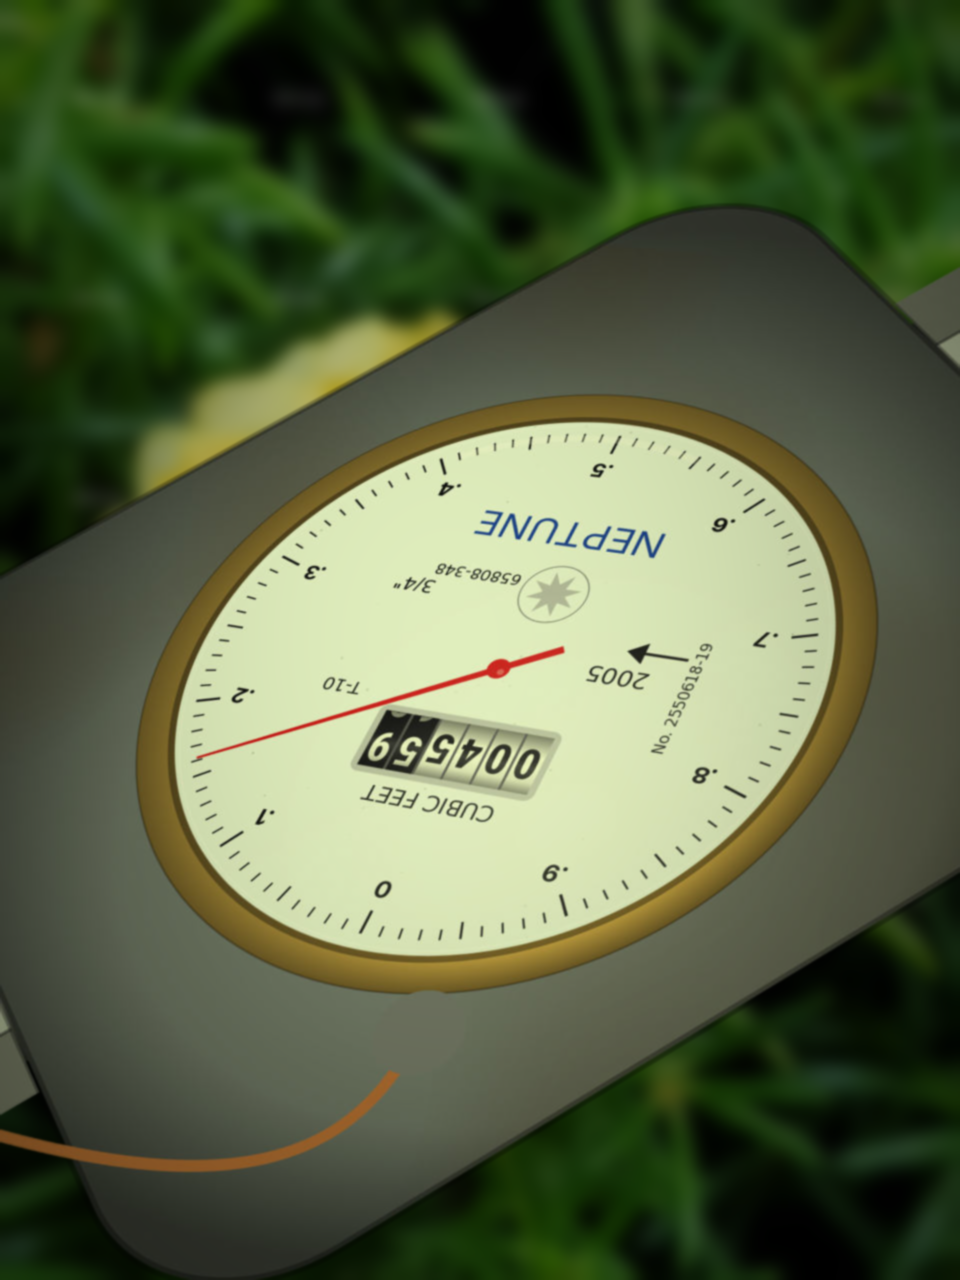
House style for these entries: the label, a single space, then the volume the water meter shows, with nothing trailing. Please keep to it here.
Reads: 4559.16 ft³
